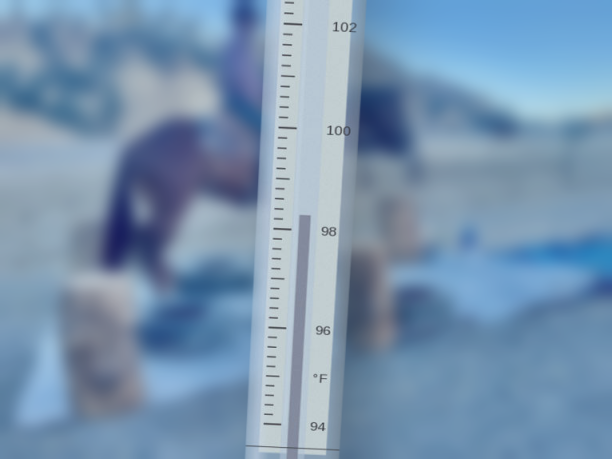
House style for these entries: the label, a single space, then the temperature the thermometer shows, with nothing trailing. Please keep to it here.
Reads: 98.3 °F
